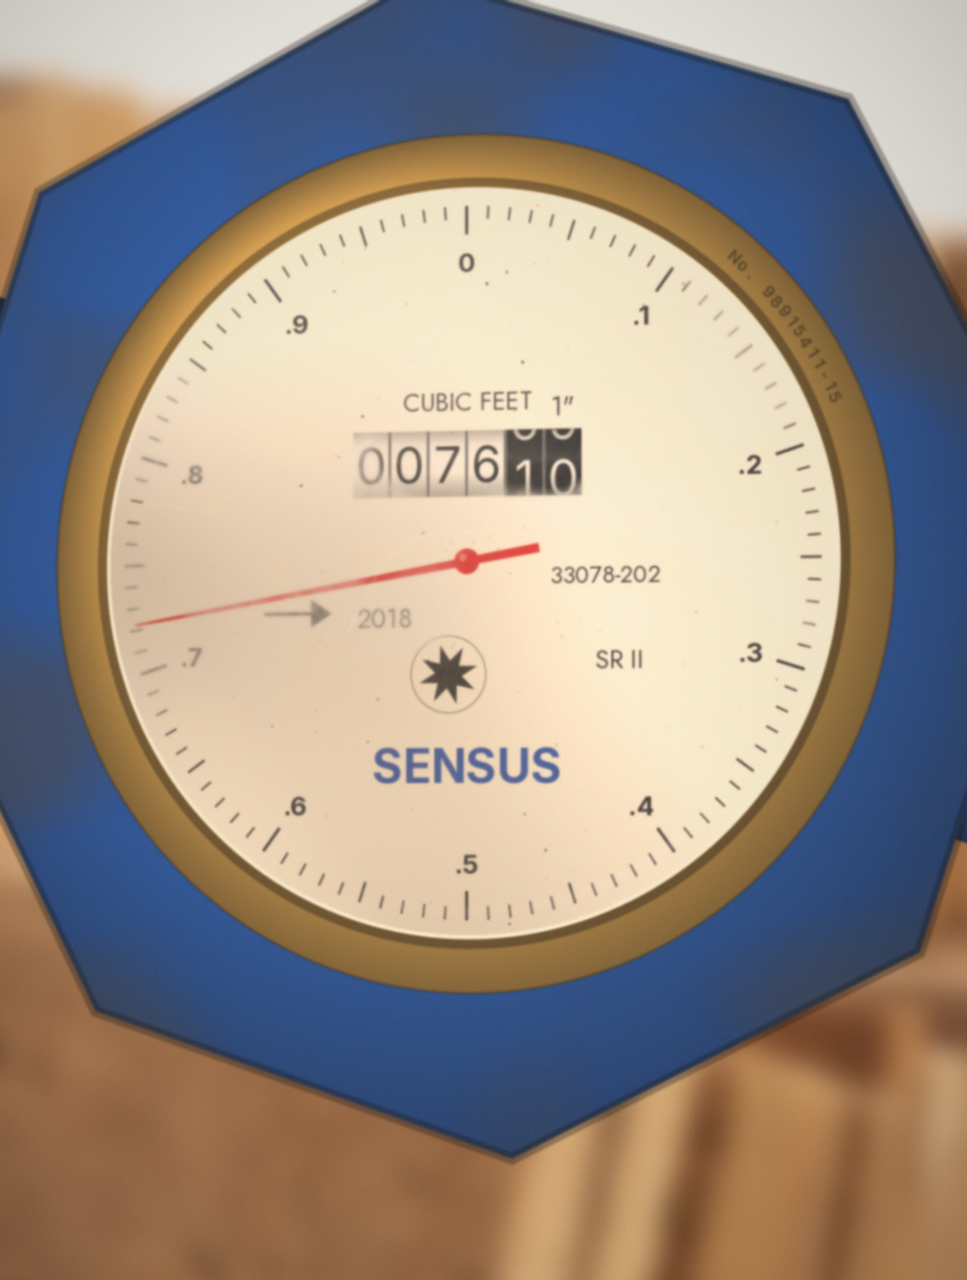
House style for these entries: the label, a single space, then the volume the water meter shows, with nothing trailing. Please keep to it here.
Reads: 7609.72 ft³
